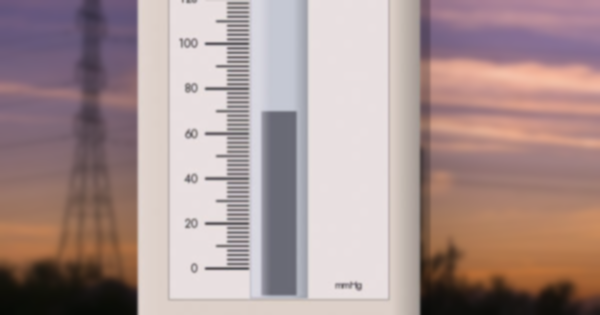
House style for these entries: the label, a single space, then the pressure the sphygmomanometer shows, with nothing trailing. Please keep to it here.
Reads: 70 mmHg
